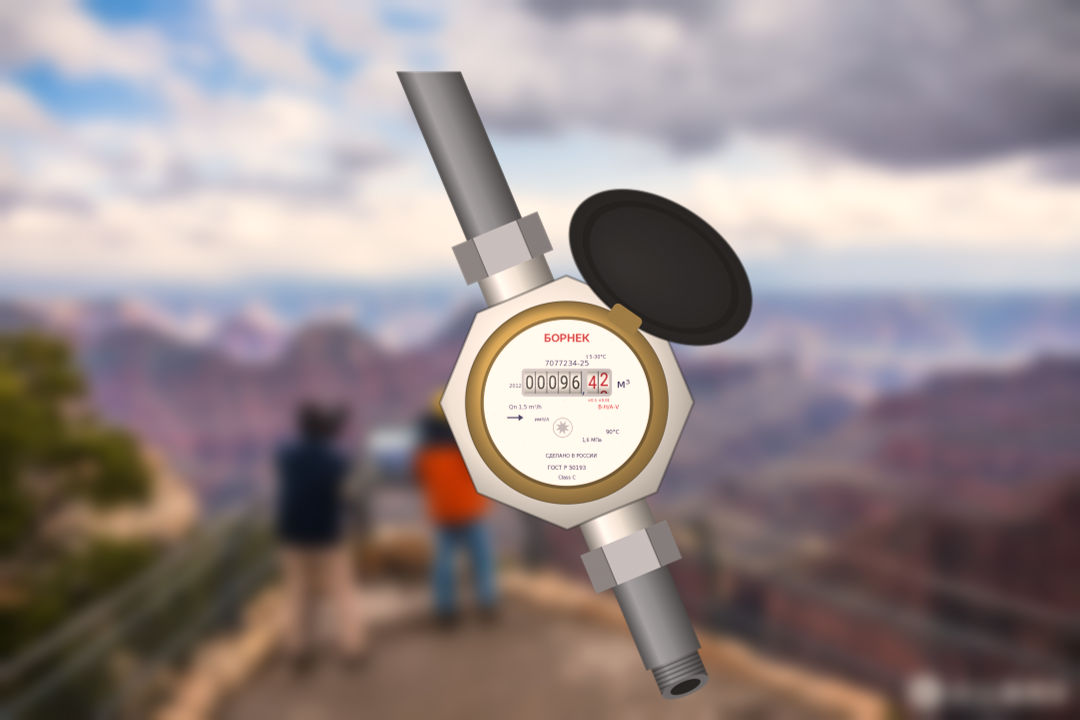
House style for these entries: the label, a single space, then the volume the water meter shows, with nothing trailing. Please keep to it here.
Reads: 96.42 m³
